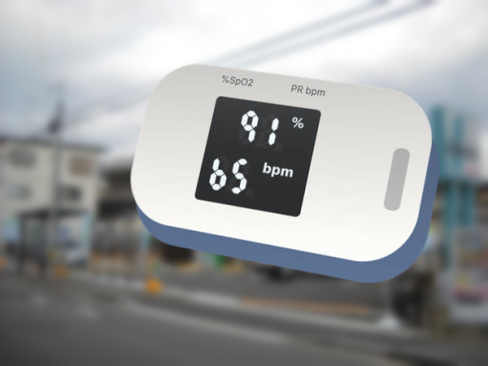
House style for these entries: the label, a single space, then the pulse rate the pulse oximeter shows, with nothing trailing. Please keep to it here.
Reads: 65 bpm
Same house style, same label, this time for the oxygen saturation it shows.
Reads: 91 %
